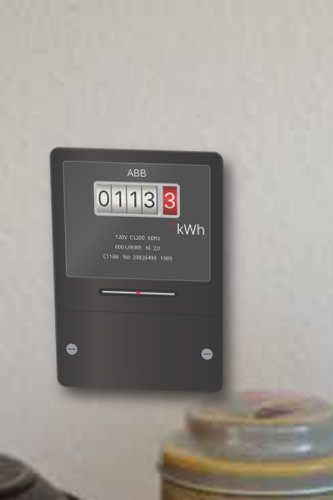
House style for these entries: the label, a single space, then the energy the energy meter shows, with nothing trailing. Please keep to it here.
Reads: 113.3 kWh
